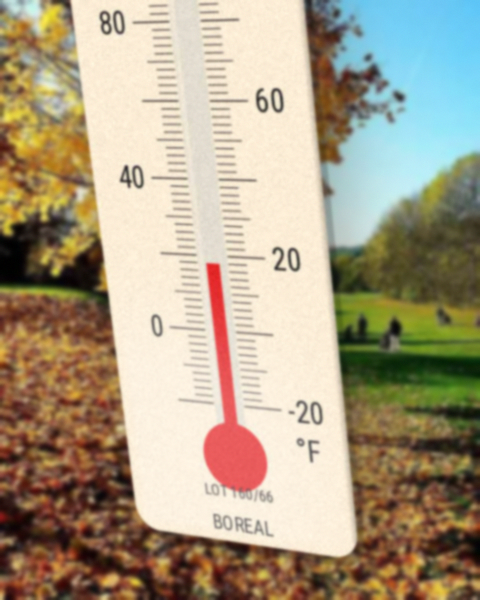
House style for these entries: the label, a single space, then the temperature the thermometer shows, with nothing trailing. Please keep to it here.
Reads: 18 °F
